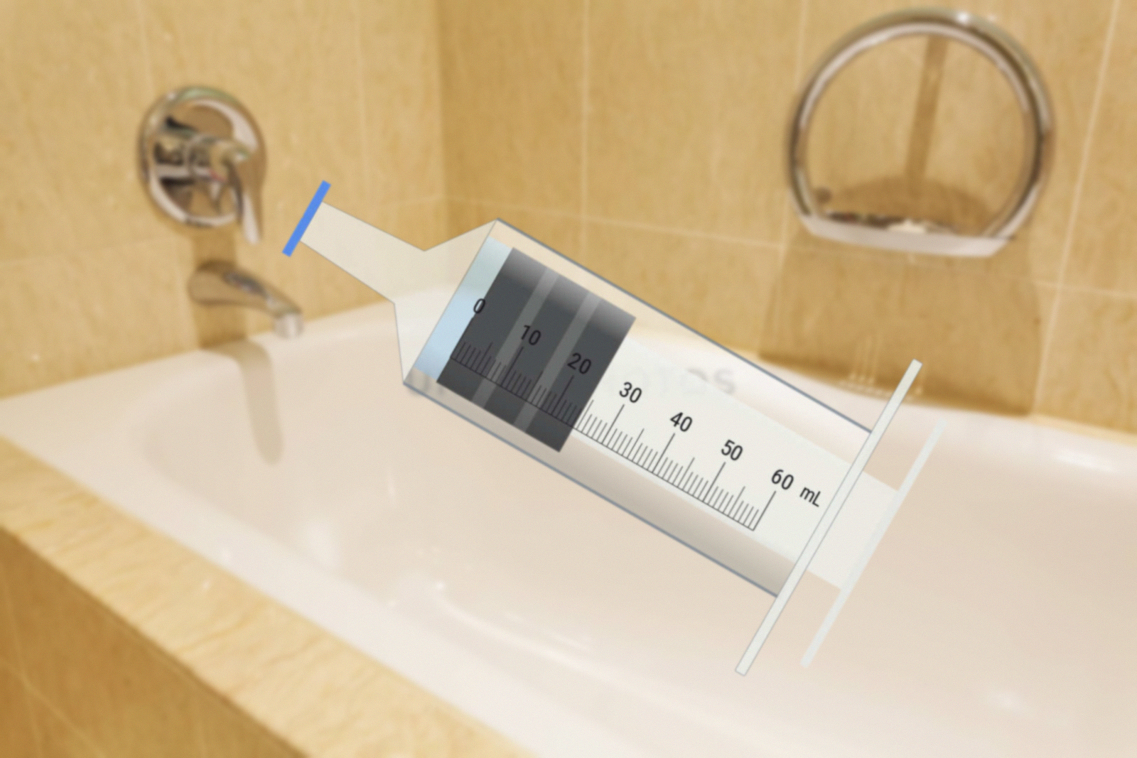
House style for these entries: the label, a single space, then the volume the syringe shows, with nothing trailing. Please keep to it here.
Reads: 0 mL
